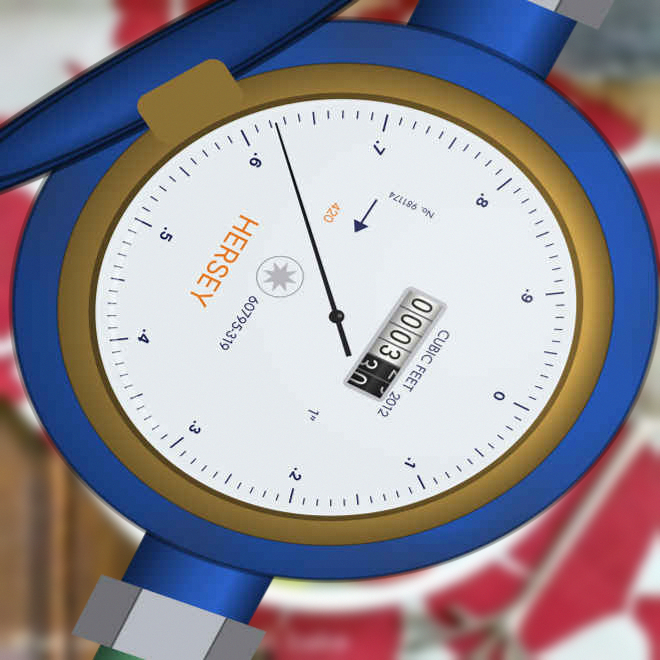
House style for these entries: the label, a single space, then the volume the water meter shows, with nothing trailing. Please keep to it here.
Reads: 329.62 ft³
